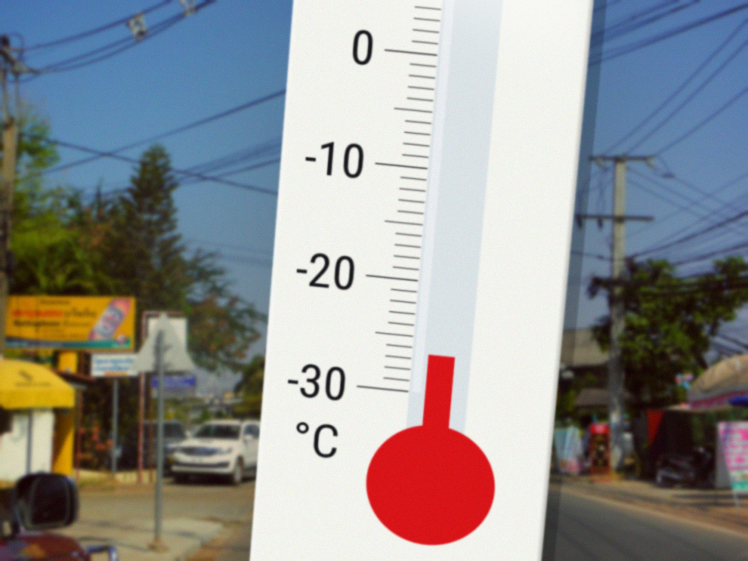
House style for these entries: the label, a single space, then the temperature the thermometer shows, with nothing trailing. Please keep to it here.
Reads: -26.5 °C
